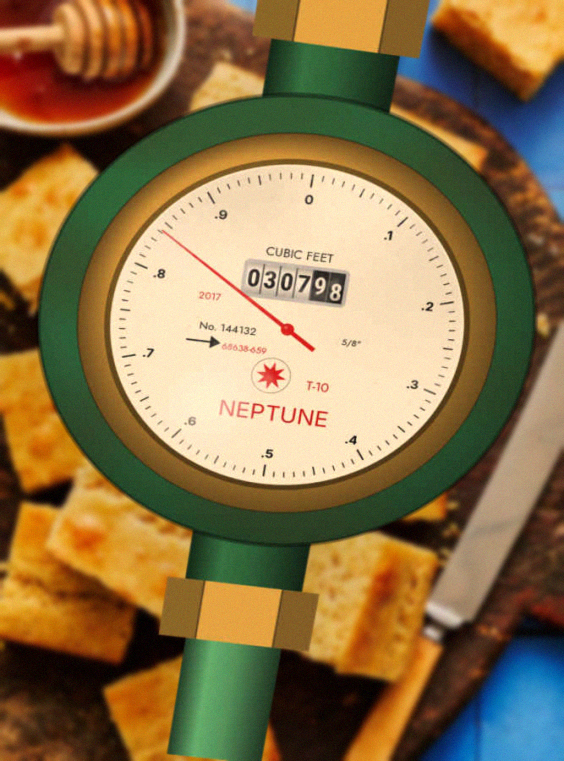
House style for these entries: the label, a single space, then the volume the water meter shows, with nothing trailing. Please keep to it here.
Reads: 30797.84 ft³
